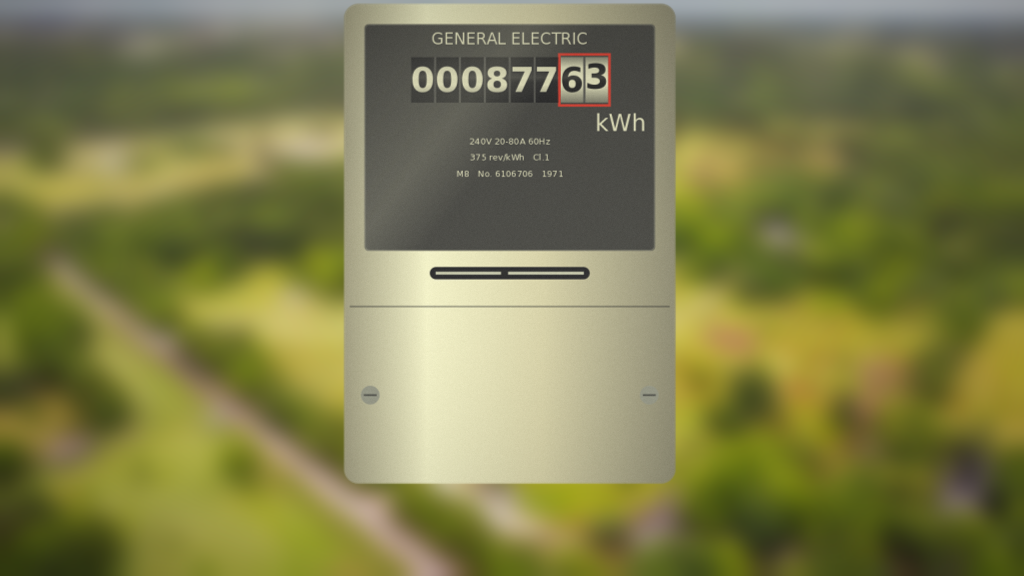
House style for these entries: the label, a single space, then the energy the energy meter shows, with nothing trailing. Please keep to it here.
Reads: 877.63 kWh
